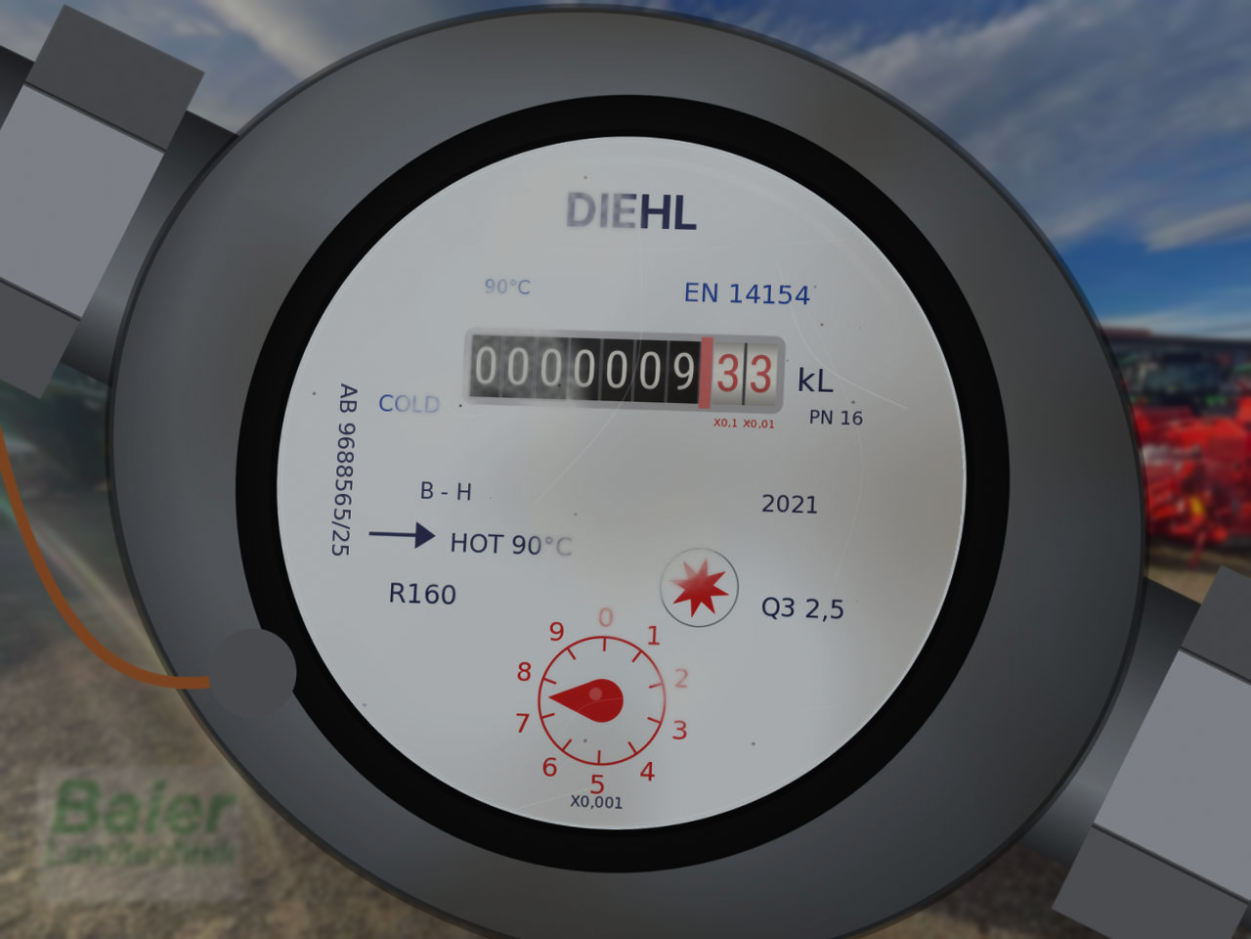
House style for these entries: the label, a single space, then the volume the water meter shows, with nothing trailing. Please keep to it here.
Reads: 9.337 kL
